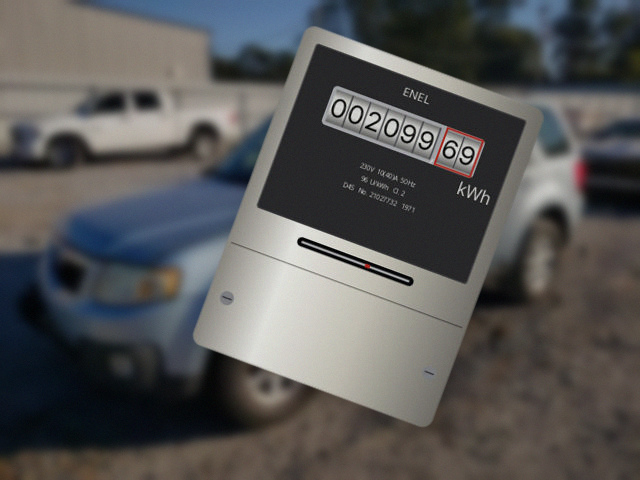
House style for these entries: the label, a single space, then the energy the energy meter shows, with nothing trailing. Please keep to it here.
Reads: 2099.69 kWh
